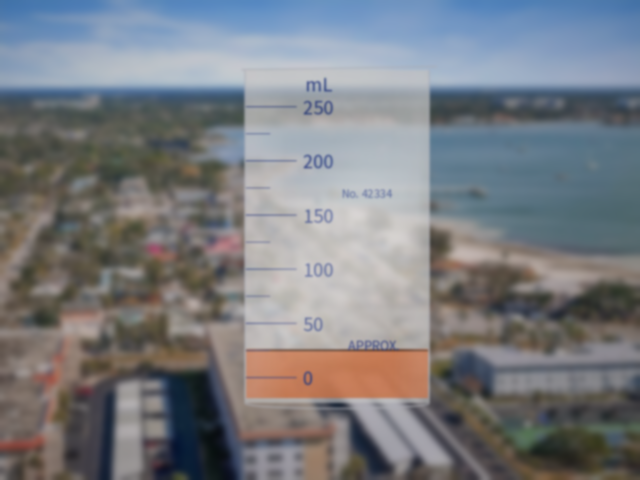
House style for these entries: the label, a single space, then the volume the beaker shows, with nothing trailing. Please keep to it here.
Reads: 25 mL
